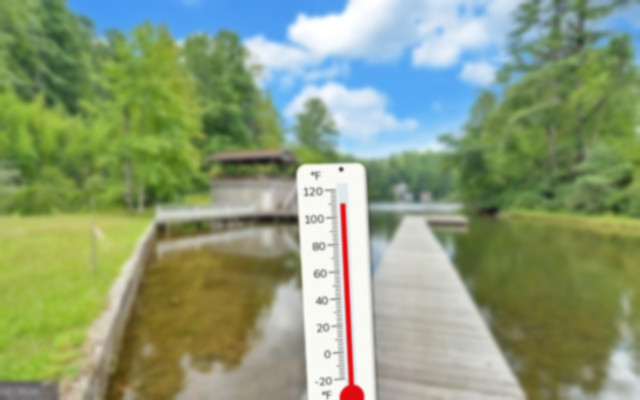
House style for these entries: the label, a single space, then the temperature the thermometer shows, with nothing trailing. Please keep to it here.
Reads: 110 °F
